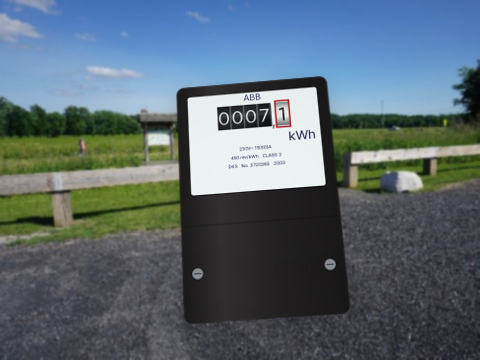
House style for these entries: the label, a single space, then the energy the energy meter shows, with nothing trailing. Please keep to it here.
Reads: 7.1 kWh
